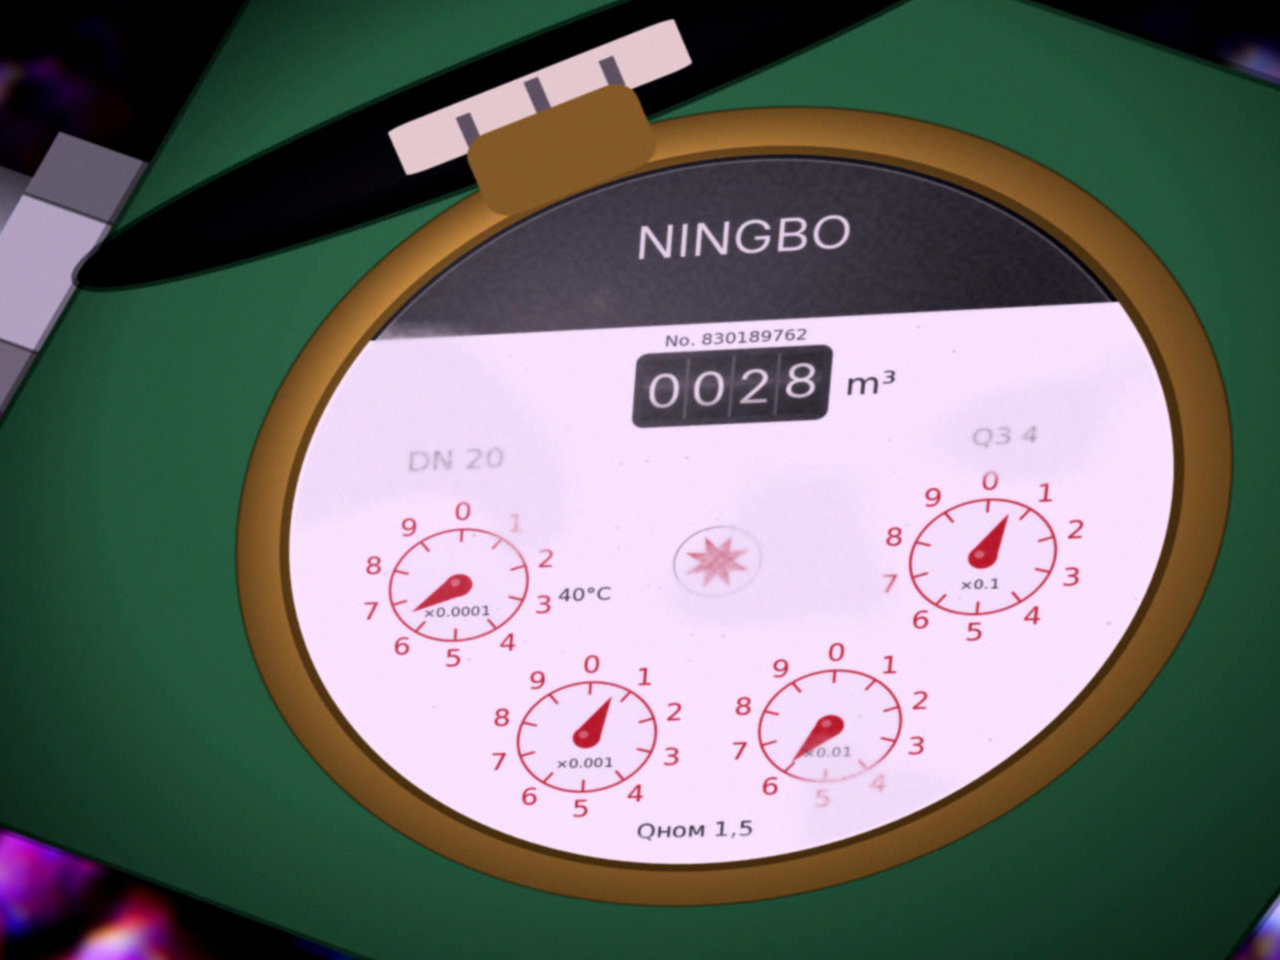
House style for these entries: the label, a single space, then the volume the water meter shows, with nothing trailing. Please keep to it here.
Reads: 28.0606 m³
